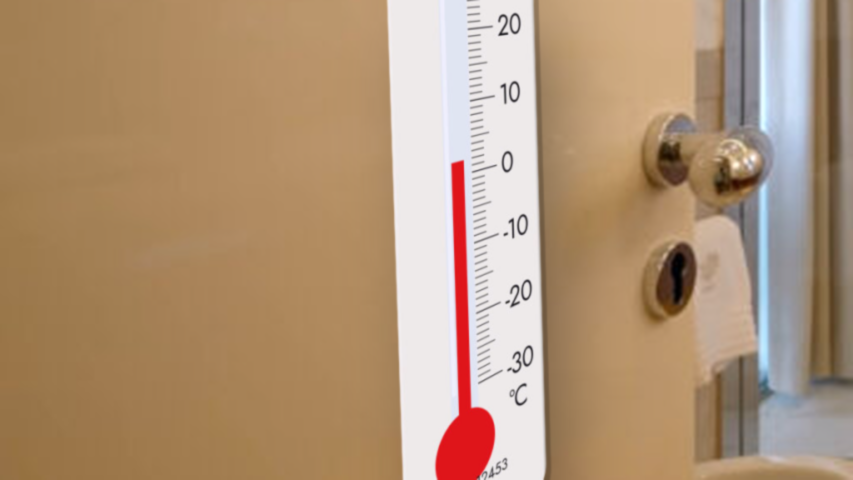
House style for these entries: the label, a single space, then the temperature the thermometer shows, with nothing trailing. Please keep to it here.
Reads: 2 °C
